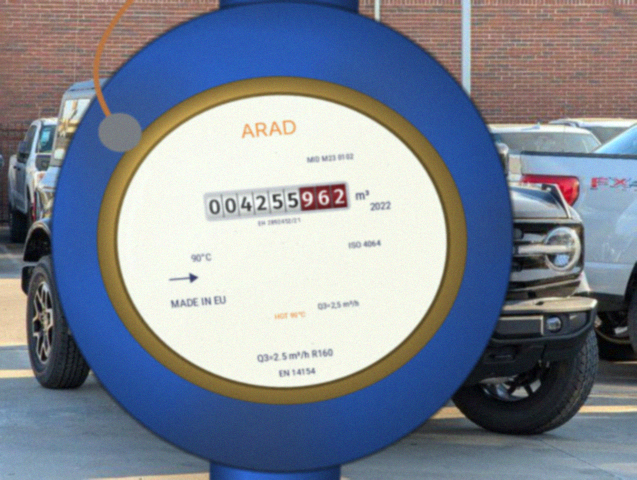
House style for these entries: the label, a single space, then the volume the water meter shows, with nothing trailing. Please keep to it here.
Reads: 4255.962 m³
